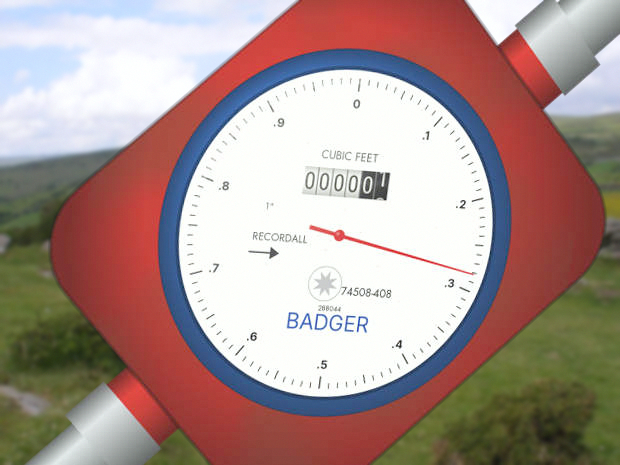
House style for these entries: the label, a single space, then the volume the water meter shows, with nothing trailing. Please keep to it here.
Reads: 1.28 ft³
